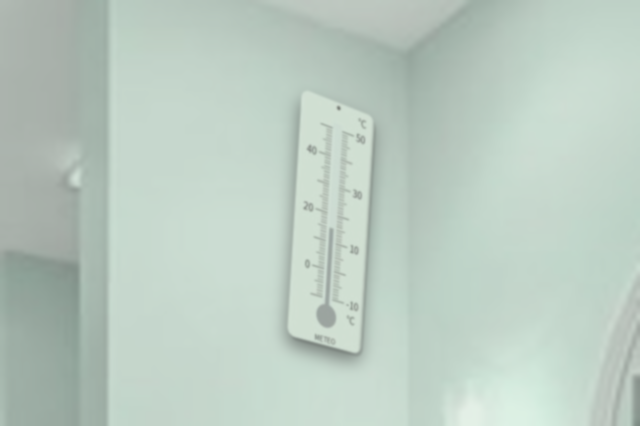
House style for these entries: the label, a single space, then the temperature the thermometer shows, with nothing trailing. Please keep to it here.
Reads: 15 °C
